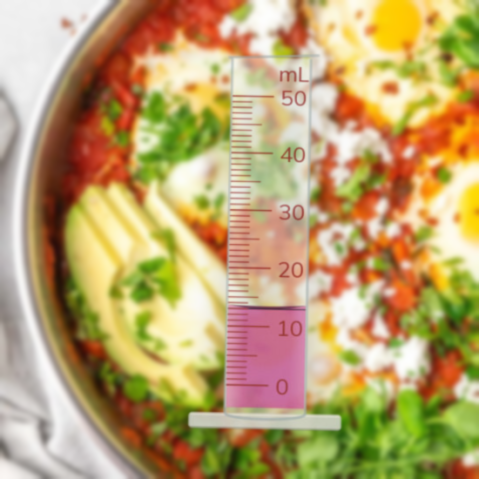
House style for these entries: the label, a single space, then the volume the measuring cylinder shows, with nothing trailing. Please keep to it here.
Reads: 13 mL
